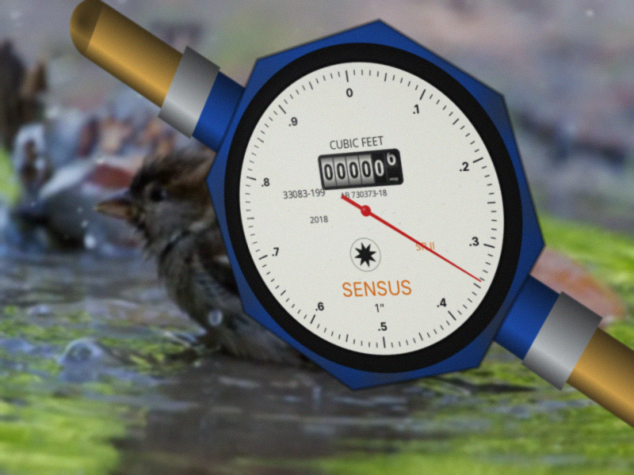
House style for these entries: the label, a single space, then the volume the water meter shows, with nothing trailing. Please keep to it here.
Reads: 6.34 ft³
